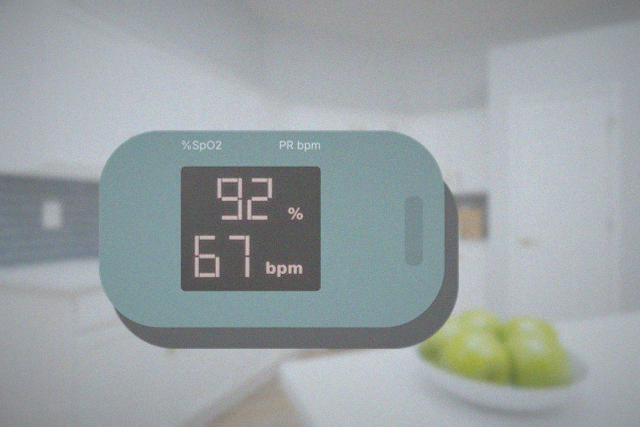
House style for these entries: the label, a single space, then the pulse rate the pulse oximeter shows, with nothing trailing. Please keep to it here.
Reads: 67 bpm
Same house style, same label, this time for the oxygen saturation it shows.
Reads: 92 %
